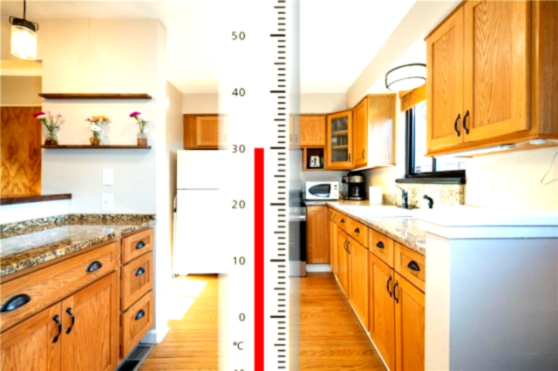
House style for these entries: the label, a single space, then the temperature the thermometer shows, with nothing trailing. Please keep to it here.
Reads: 30 °C
